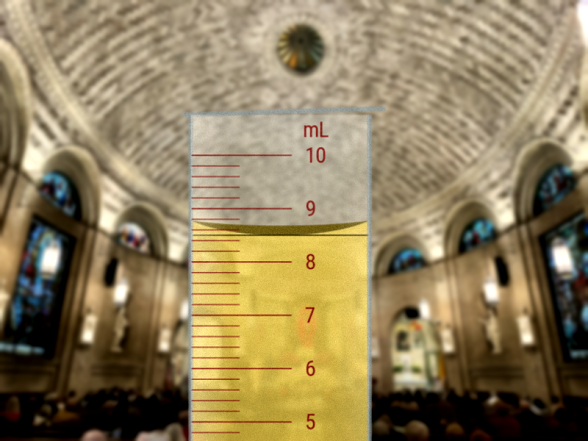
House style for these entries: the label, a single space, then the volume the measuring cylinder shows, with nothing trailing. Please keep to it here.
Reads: 8.5 mL
